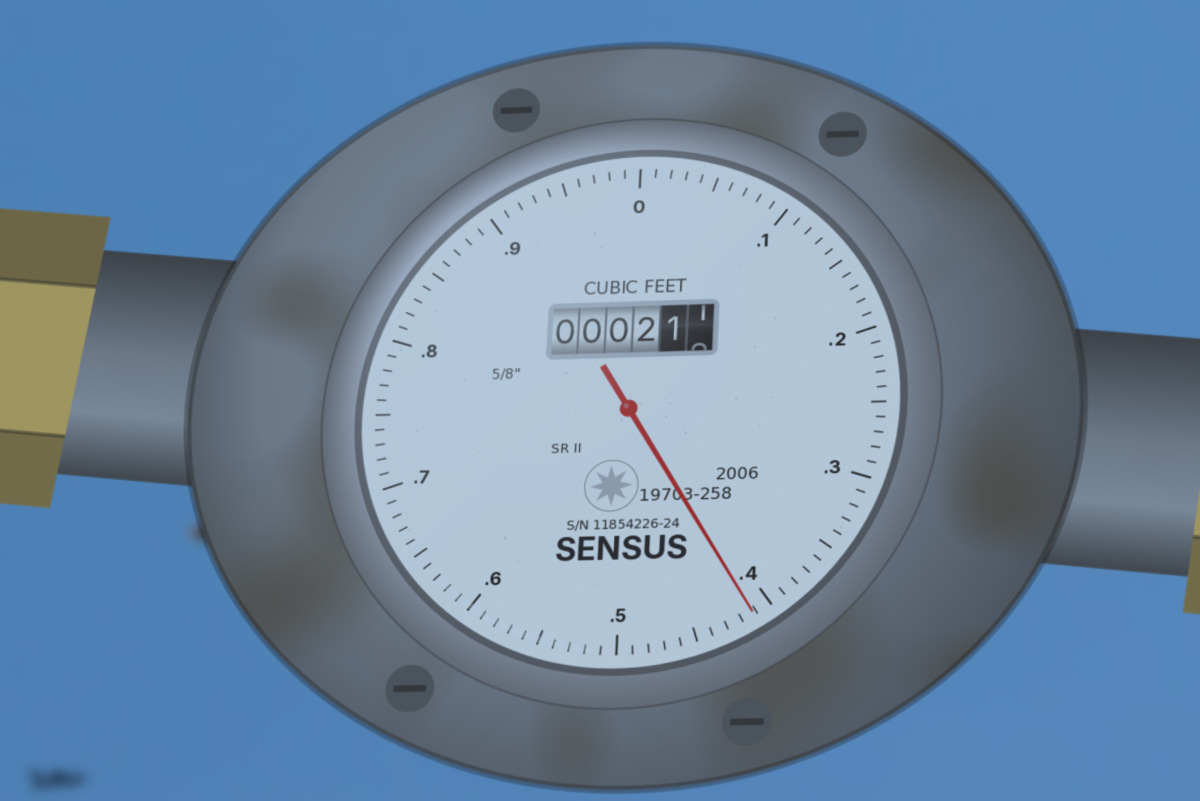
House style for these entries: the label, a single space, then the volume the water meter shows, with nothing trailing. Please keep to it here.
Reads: 211.41 ft³
